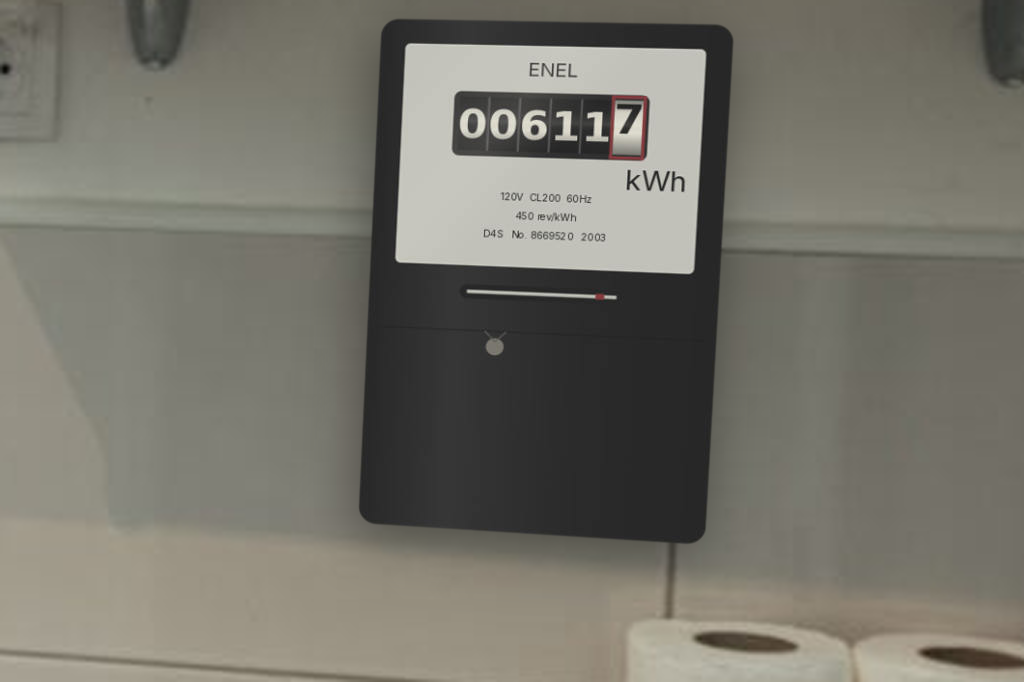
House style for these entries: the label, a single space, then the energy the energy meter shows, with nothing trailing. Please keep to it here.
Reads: 611.7 kWh
